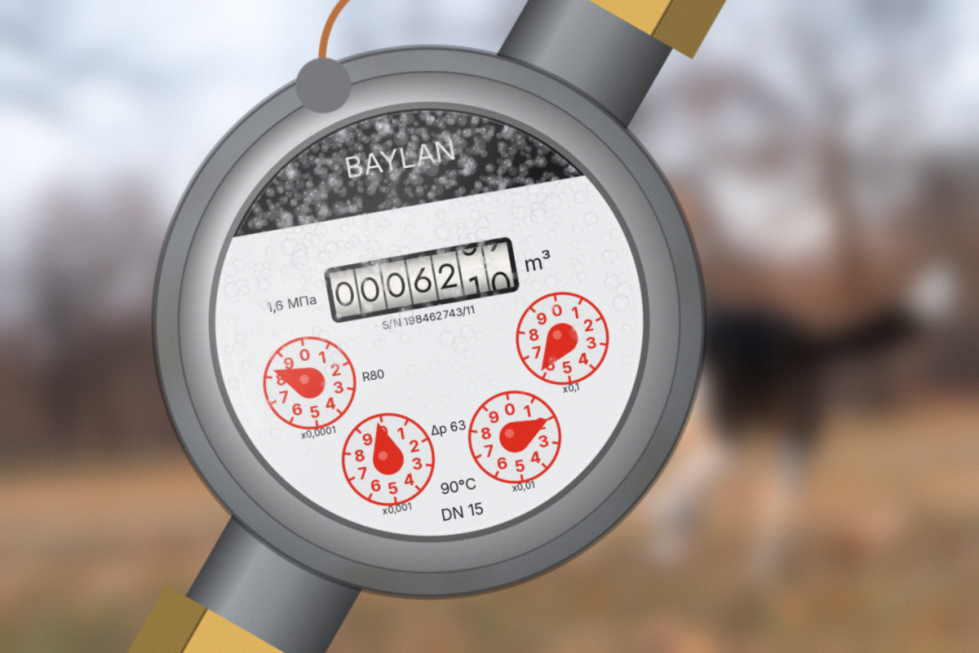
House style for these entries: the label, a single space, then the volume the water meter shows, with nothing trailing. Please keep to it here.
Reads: 6209.6198 m³
